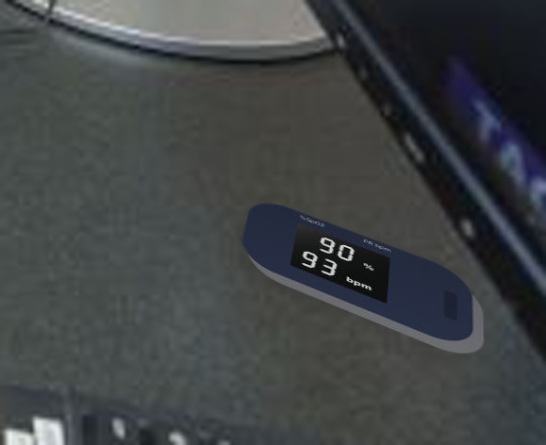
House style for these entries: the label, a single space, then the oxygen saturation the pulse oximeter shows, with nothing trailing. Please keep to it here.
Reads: 90 %
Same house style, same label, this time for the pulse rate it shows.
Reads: 93 bpm
